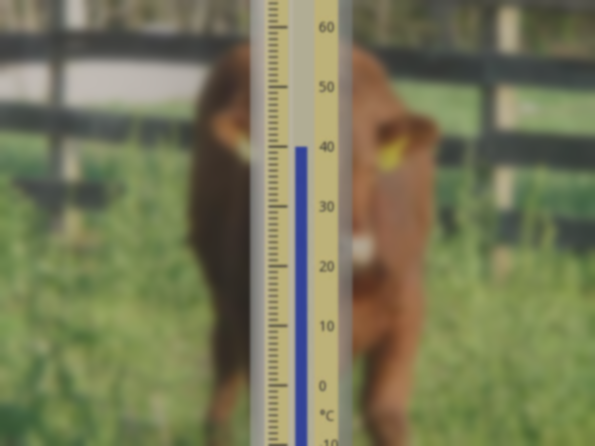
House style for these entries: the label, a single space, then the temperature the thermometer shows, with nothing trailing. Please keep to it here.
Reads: 40 °C
